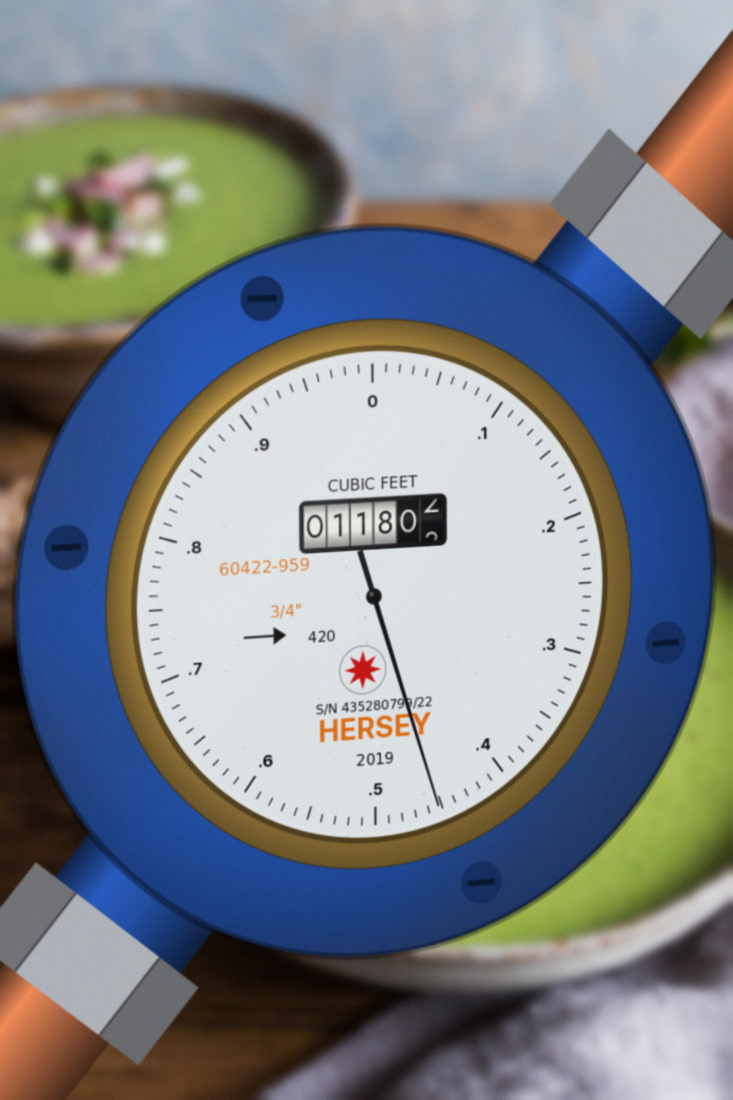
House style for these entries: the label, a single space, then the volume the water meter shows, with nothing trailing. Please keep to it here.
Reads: 11802.45 ft³
